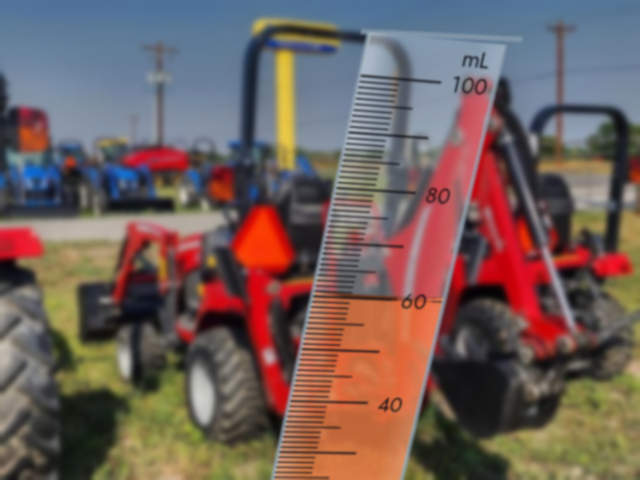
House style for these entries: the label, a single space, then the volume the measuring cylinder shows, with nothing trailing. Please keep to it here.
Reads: 60 mL
